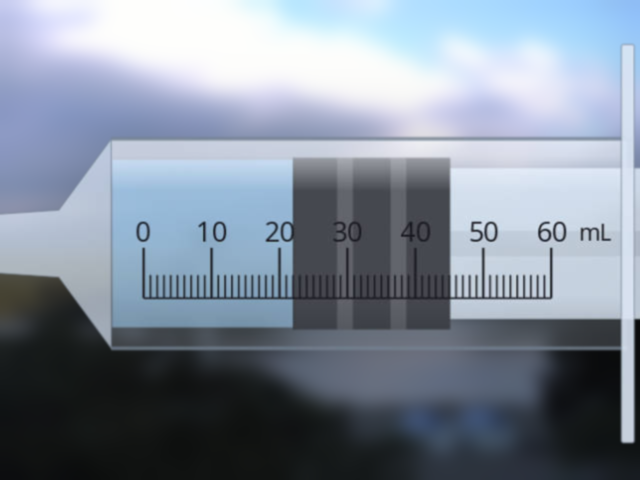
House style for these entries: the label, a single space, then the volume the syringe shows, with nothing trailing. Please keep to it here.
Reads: 22 mL
